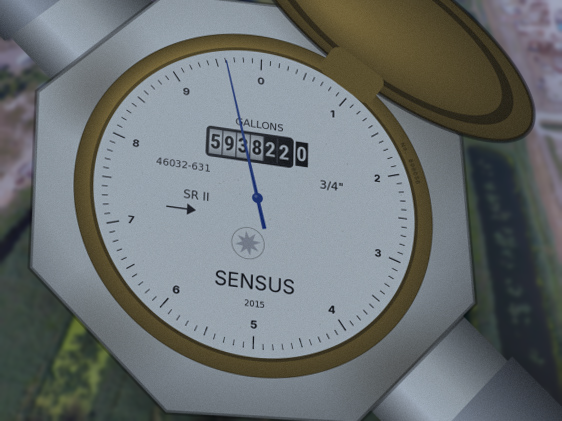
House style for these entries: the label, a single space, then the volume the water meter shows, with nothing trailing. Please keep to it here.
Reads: 5938219.6 gal
